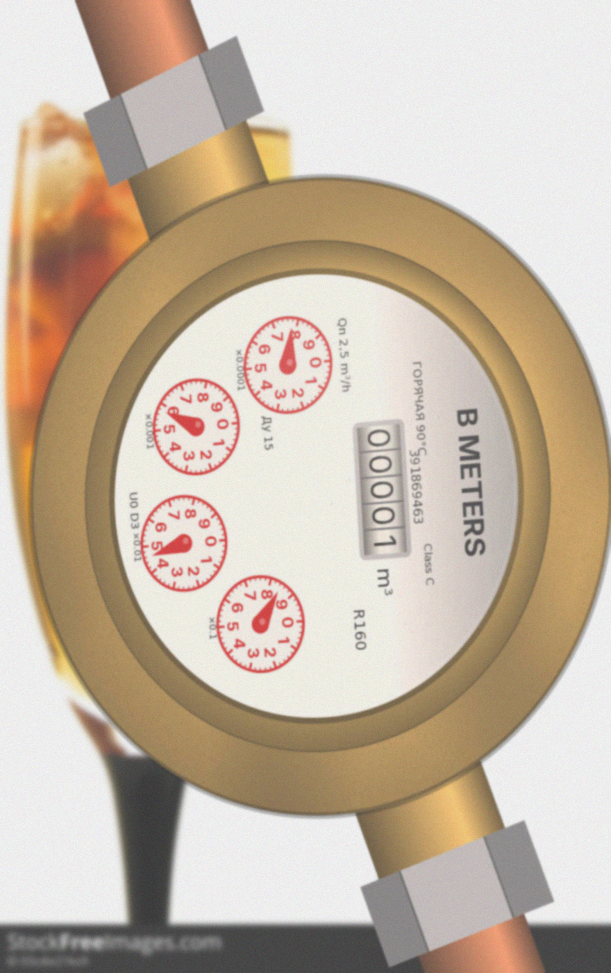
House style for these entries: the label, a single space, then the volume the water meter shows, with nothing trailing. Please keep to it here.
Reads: 1.8457 m³
